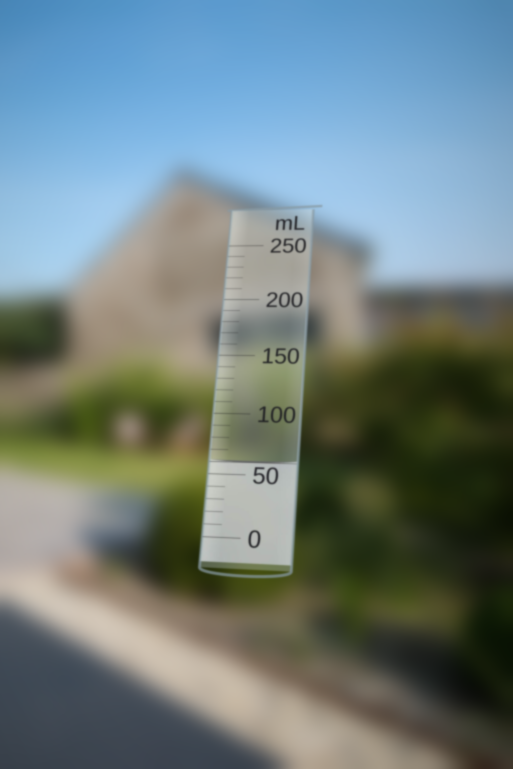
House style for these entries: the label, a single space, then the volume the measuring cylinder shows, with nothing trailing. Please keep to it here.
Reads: 60 mL
